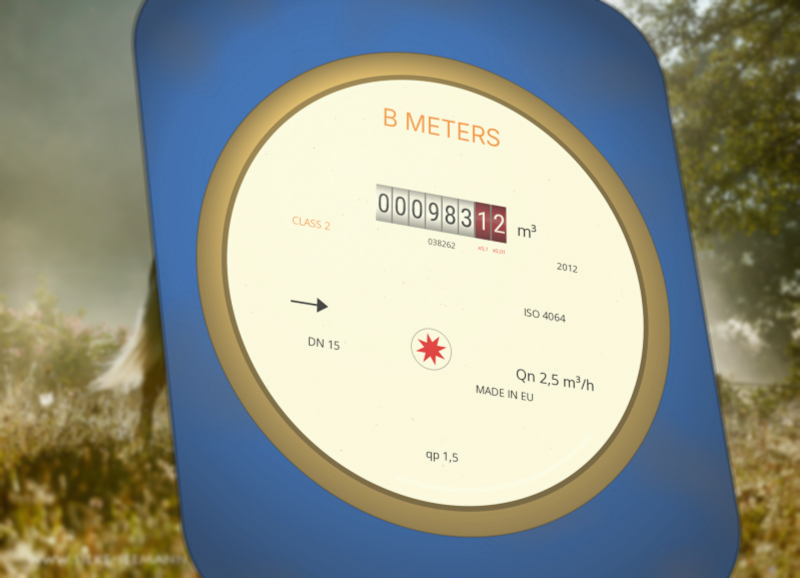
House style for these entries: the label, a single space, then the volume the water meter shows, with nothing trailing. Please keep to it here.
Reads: 983.12 m³
